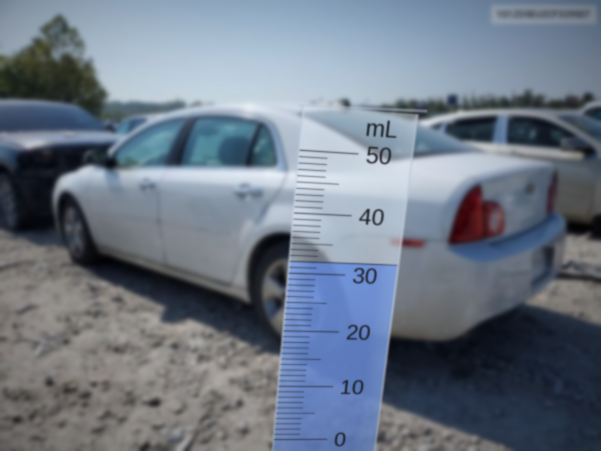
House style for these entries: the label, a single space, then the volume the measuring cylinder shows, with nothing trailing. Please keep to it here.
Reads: 32 mL
